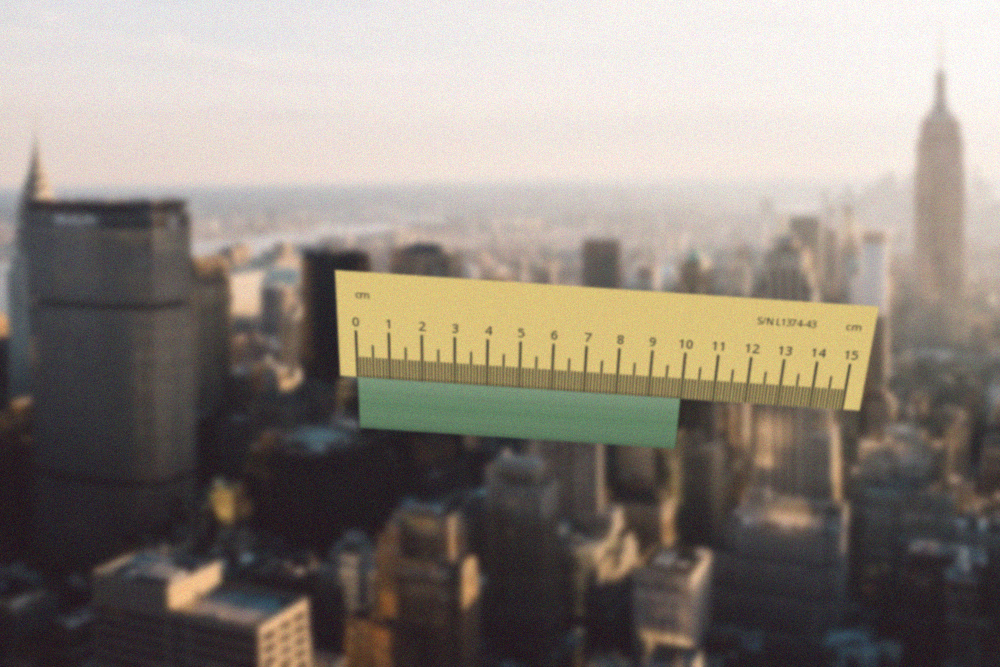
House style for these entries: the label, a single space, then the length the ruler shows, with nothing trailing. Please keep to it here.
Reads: 10 cm
